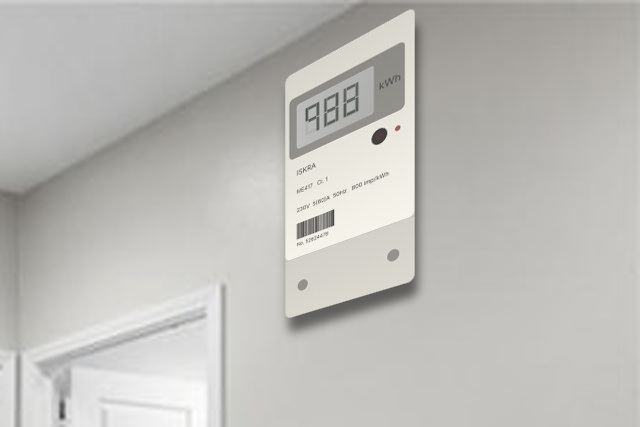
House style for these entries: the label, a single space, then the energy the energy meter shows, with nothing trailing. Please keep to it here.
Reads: 988 kWh
